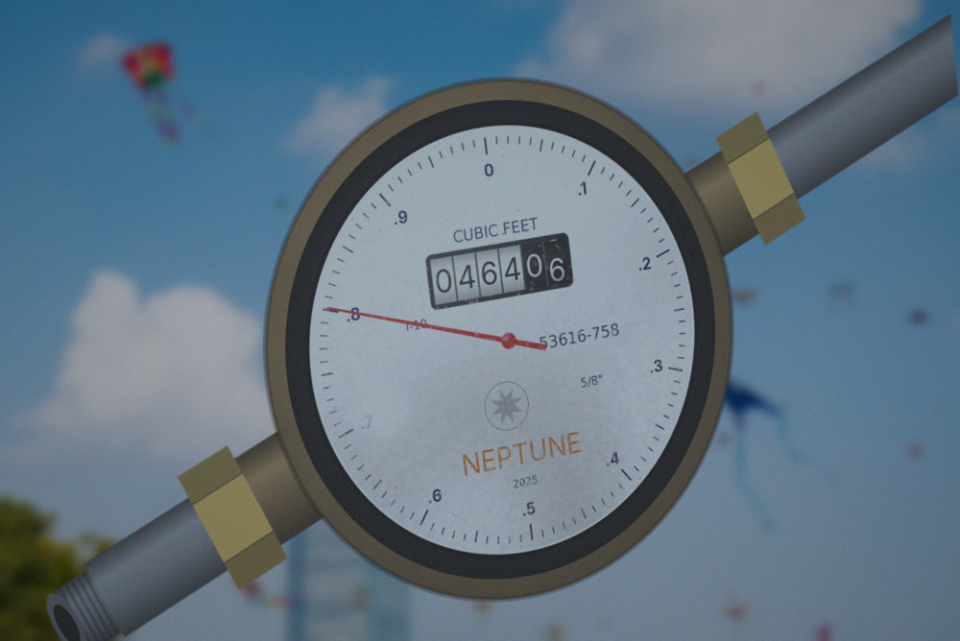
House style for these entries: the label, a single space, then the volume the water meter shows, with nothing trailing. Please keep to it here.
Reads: 46405.80 ft³
